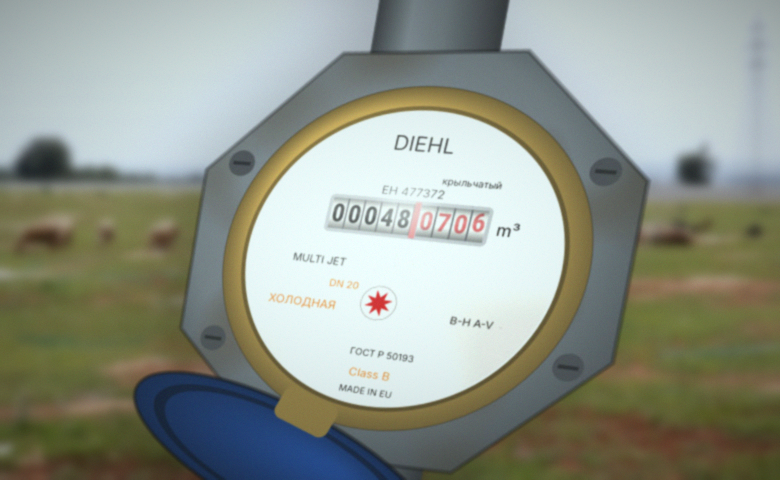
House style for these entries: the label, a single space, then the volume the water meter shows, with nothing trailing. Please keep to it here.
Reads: 48.0706 m³
